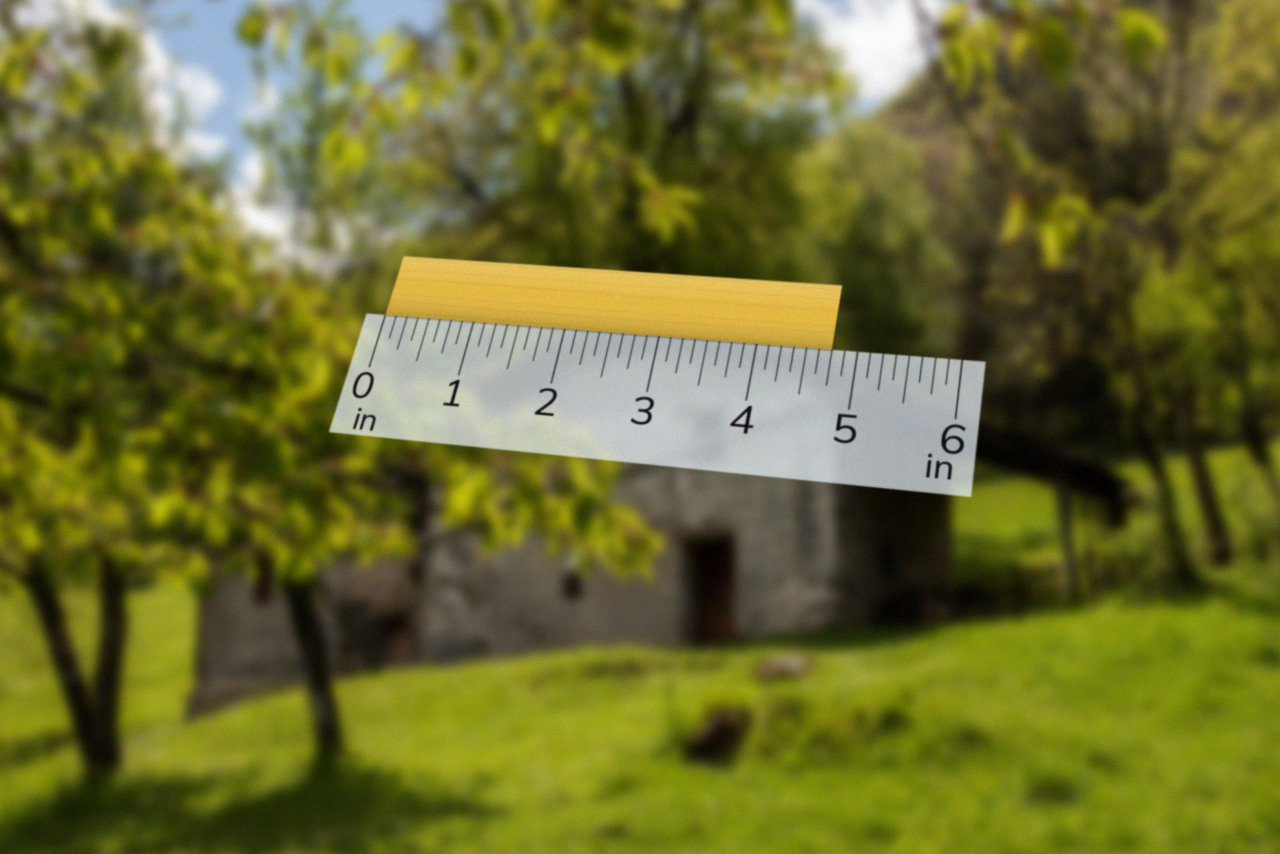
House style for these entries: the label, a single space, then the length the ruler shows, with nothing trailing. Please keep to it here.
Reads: 4.75 in
